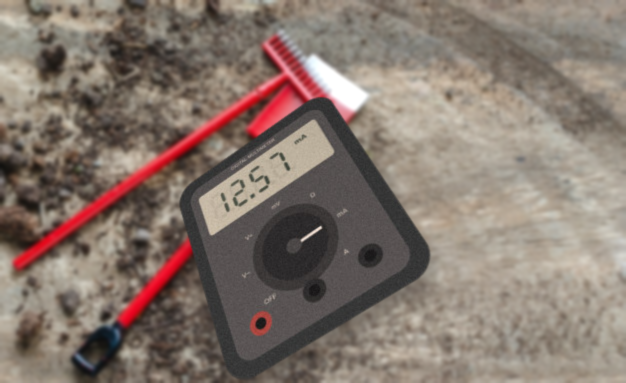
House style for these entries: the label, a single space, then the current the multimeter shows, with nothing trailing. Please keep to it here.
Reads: 12.57 mA
